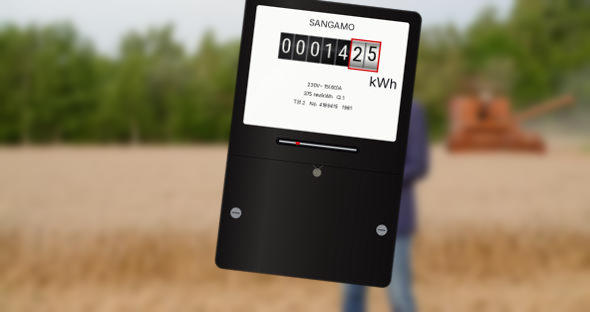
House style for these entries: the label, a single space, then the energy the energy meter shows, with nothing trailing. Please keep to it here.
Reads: 14.25 kWh
